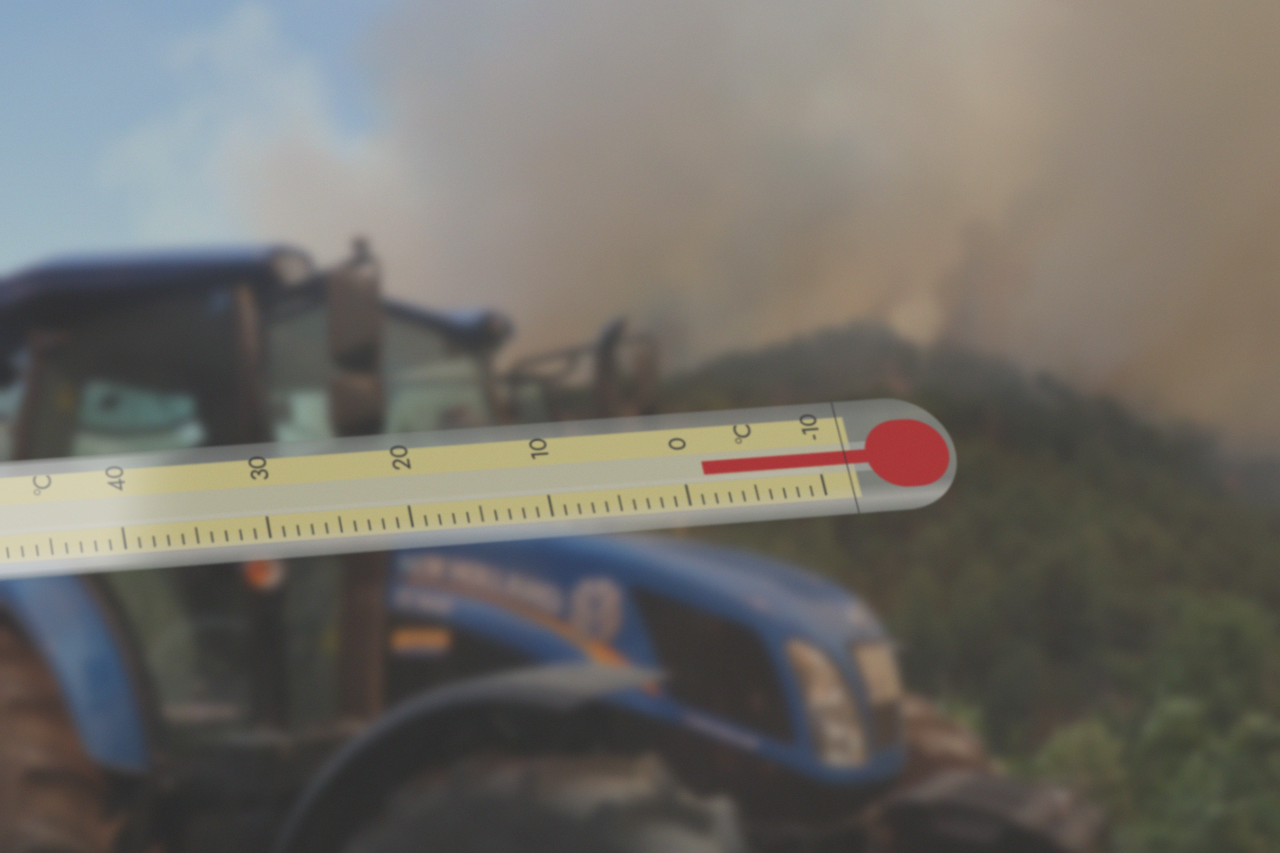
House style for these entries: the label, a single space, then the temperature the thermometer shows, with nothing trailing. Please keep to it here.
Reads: -1.5 °C
